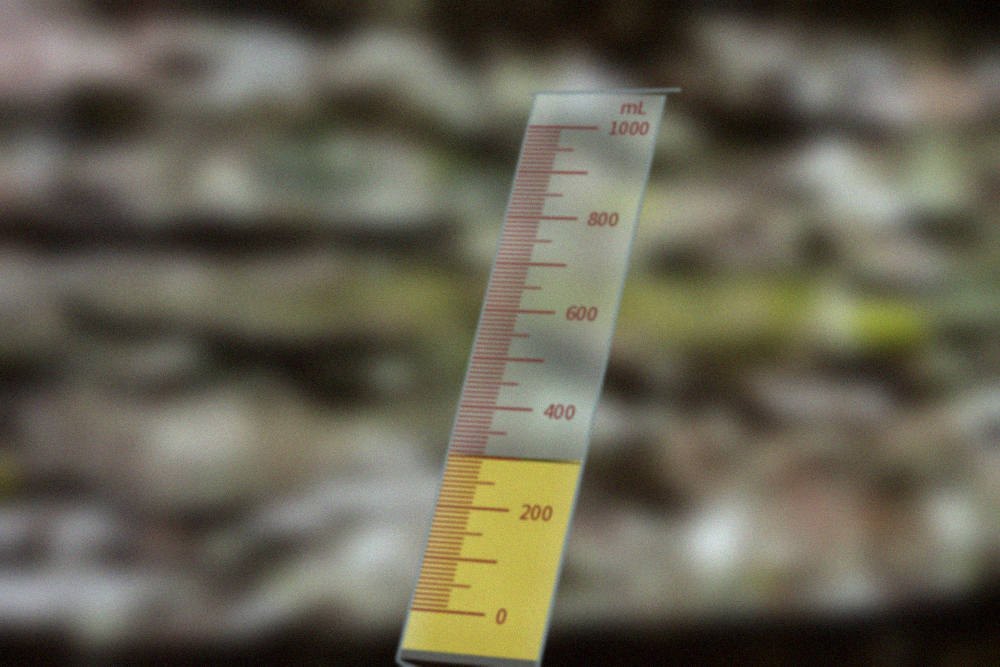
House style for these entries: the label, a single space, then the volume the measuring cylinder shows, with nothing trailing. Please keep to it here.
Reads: 300 mL
